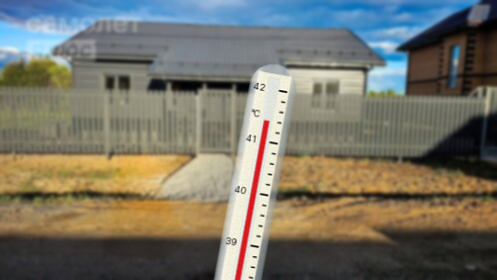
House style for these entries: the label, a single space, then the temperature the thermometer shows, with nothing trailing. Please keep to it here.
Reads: 41.4 °C
